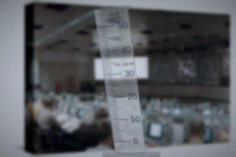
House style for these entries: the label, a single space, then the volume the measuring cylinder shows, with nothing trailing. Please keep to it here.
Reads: 20 mL
